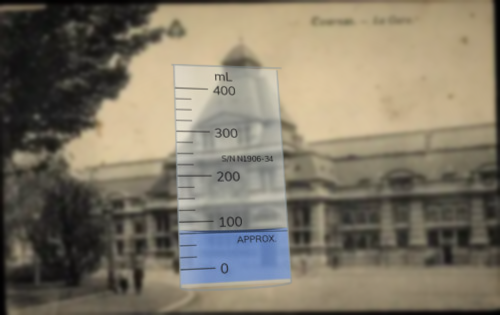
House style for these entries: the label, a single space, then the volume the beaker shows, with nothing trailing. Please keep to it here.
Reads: 75 mL
